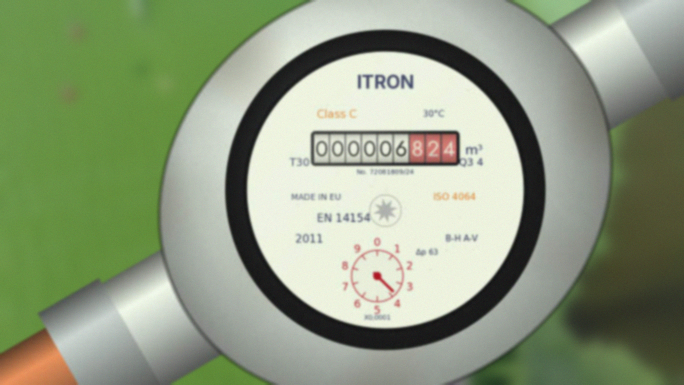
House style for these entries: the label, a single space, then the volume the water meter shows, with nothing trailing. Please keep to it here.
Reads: 6.8243 m³
